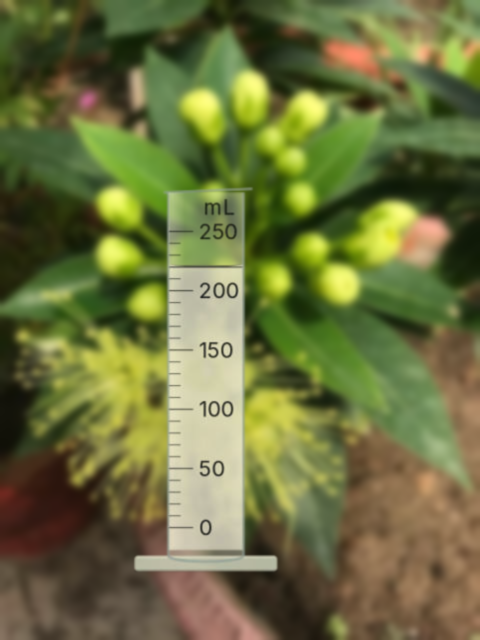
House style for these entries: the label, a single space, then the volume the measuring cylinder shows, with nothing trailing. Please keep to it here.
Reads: 220 mL
